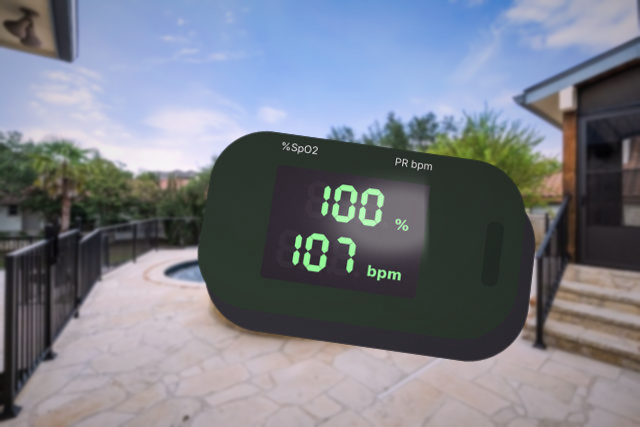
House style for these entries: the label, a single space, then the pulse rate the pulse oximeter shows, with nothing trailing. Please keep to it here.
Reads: 107 bpm
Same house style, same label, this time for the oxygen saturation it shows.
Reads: 100 %
